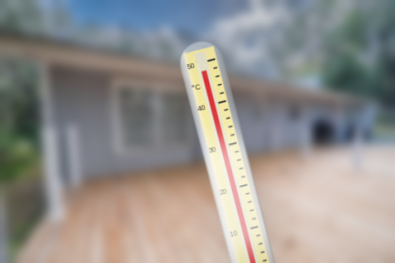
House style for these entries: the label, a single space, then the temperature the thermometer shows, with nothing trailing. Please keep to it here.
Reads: 48 °C
